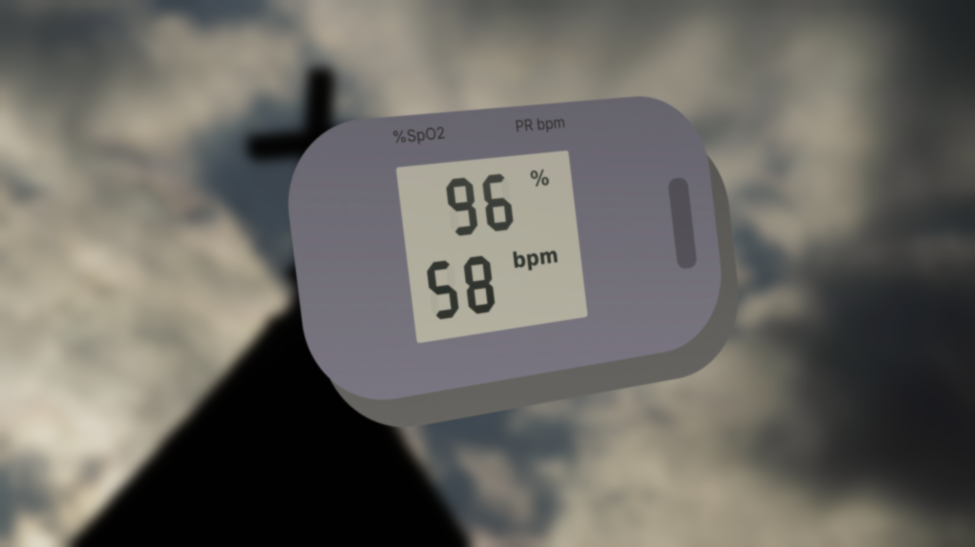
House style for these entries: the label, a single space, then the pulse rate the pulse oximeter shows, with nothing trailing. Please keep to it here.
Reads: 58 bpm
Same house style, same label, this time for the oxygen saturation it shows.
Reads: 96 %
